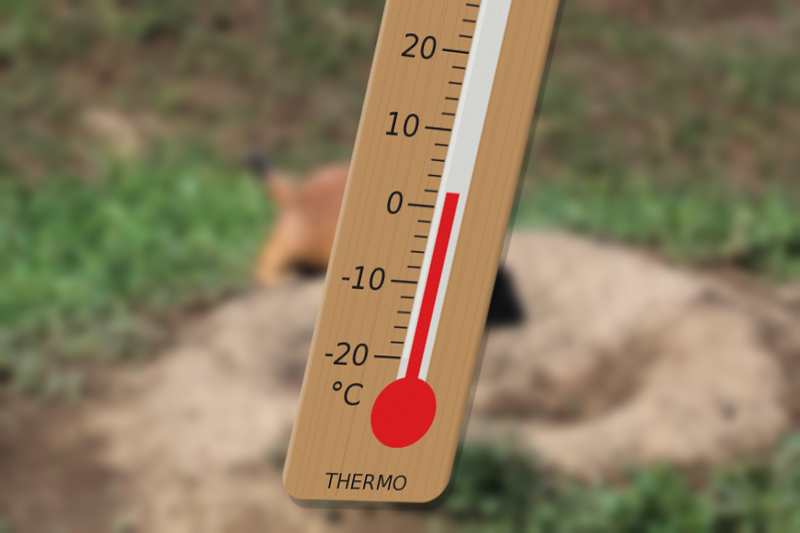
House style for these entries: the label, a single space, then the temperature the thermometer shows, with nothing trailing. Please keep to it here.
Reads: 2 °C
